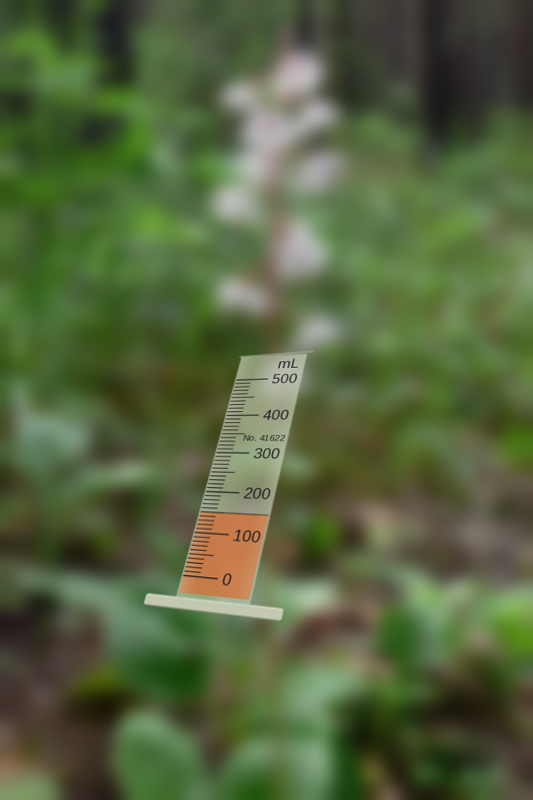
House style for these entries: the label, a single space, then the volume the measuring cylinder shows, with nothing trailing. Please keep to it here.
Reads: 150 mL
